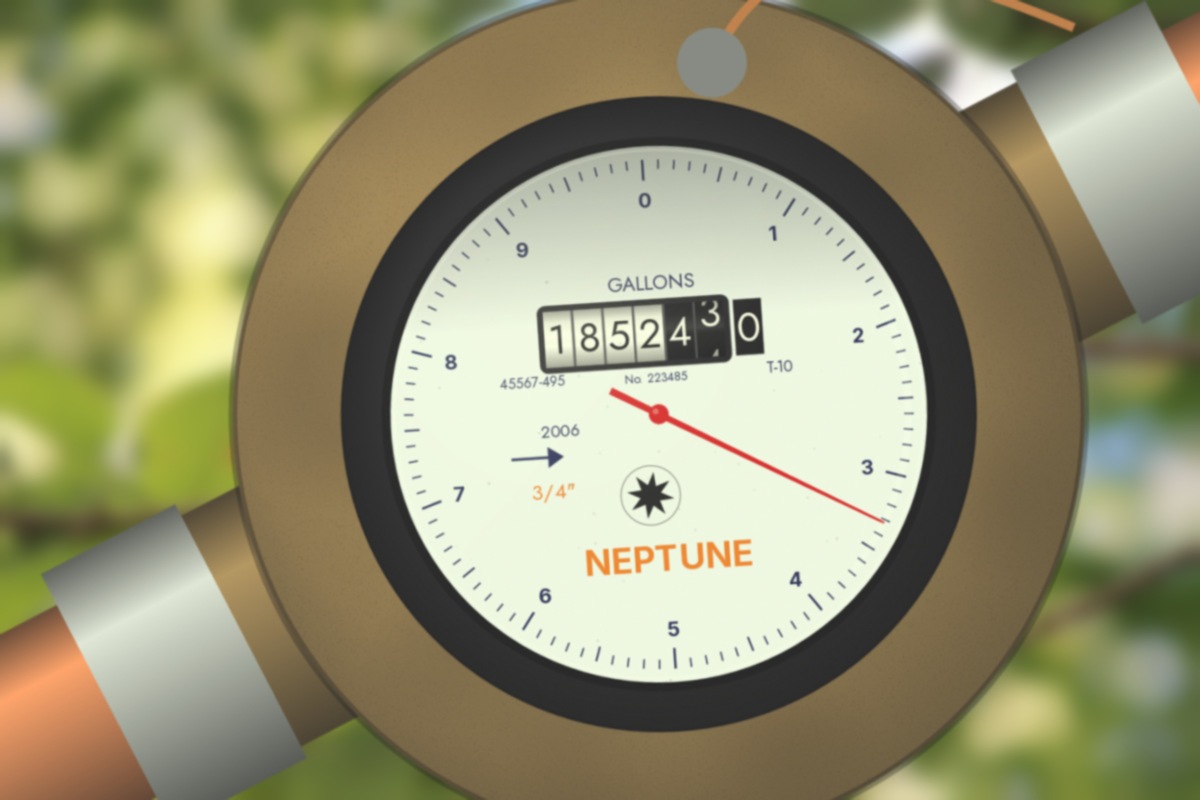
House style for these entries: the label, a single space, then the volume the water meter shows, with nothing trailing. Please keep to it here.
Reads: 1852433.3 gal
